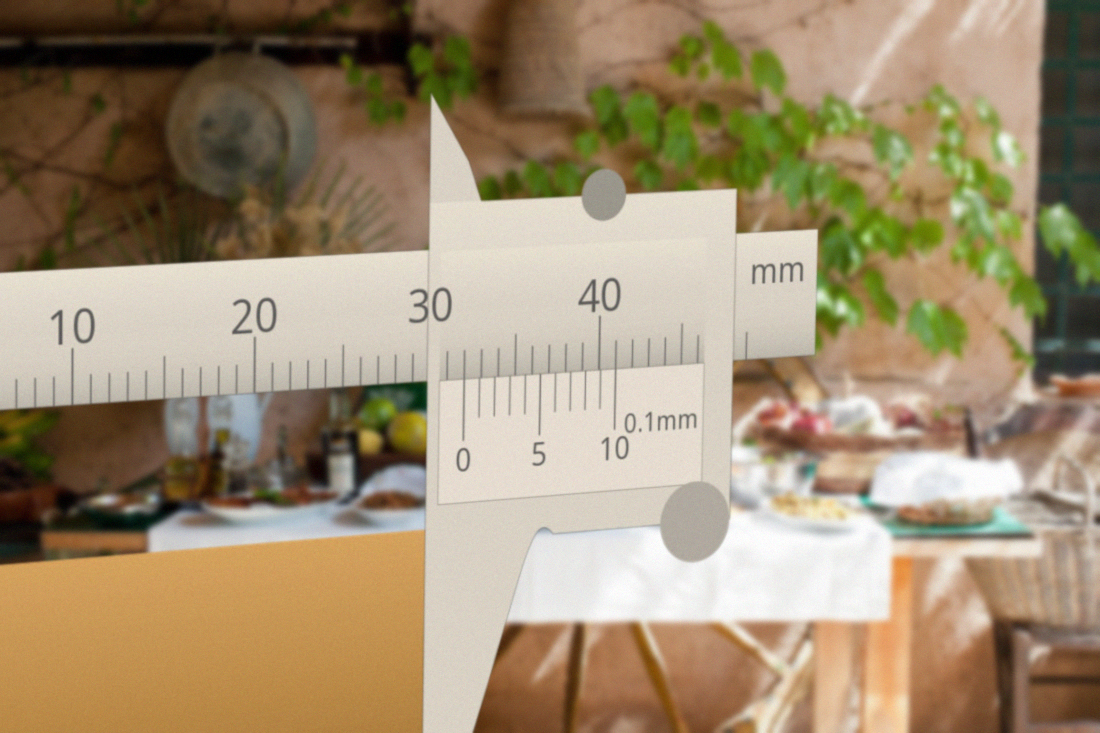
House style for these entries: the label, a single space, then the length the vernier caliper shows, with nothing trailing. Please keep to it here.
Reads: 32.0 mm
